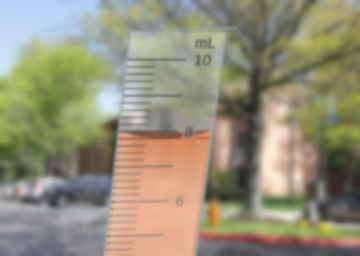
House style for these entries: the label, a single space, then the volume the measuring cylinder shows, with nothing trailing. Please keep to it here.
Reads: 7.8 mL
